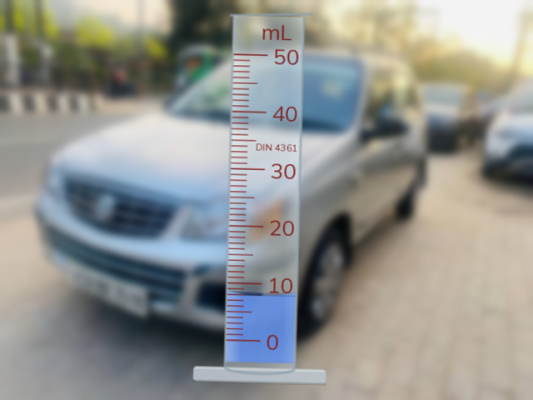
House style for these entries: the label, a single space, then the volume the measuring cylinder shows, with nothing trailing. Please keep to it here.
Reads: 8 mL
